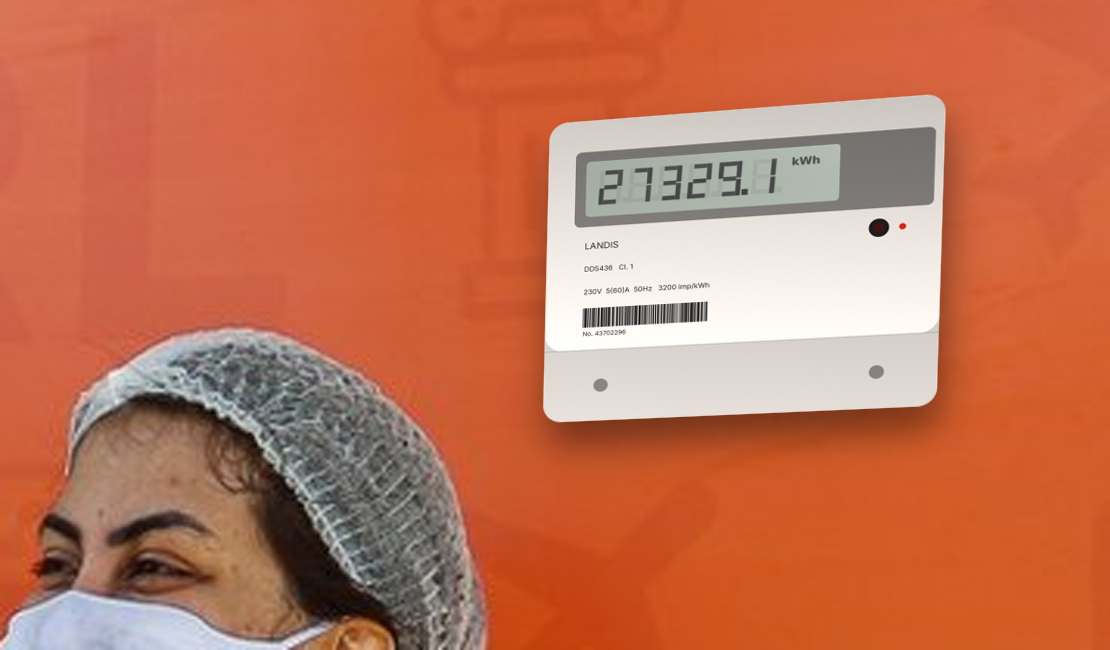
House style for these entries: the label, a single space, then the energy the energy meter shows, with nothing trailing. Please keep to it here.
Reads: 27329.1 kWh
